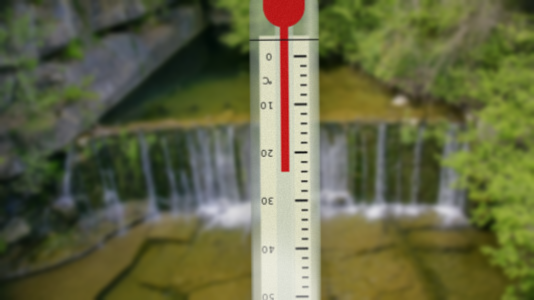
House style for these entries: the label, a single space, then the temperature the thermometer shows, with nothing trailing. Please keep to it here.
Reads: 24 °C
